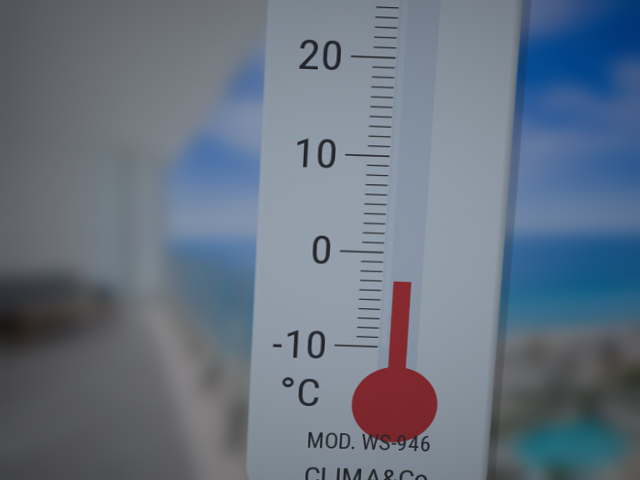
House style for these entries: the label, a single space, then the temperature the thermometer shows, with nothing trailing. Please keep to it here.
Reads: -3 °C
